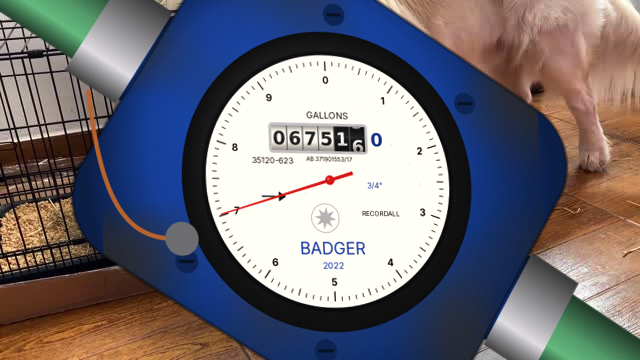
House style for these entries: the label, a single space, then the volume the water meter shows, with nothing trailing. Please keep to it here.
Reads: 675157.0 gal
